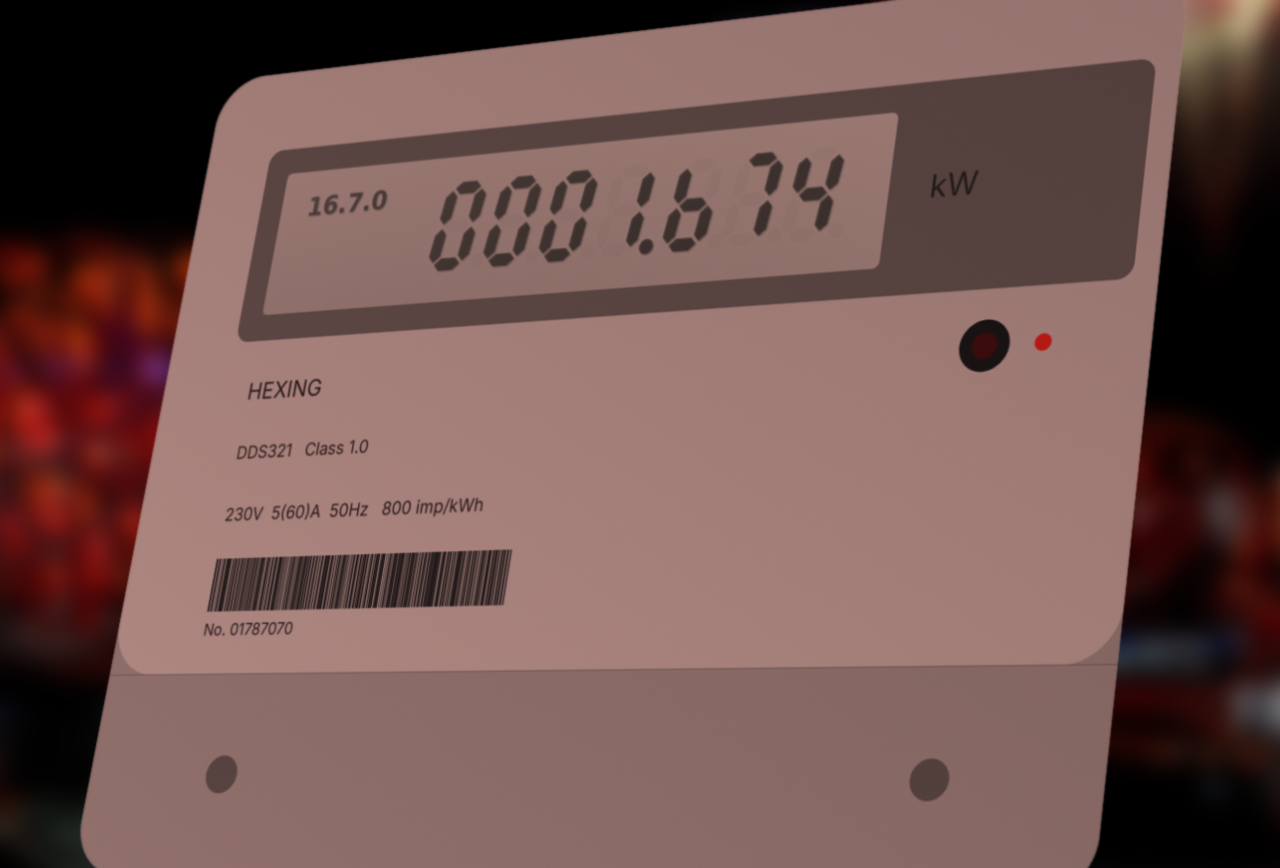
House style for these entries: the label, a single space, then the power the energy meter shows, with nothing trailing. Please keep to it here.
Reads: 1.674 kW
